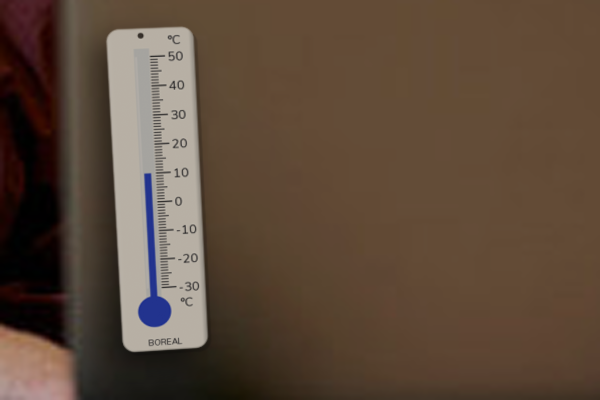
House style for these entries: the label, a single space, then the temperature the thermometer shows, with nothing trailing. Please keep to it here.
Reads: 10 °C
